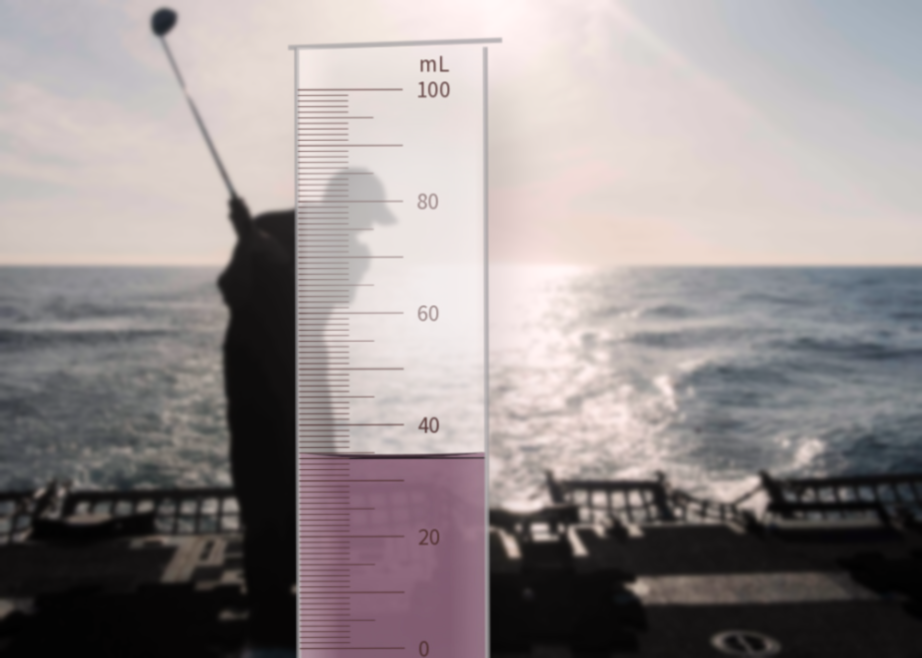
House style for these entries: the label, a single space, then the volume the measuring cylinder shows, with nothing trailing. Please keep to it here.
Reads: 34 mL
